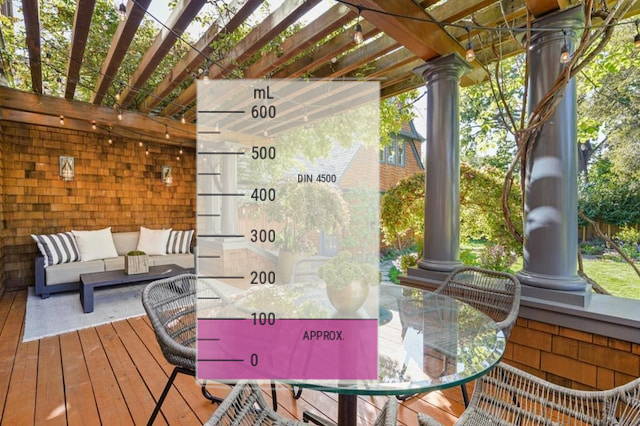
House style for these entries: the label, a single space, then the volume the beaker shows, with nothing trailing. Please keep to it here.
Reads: 100 mL
